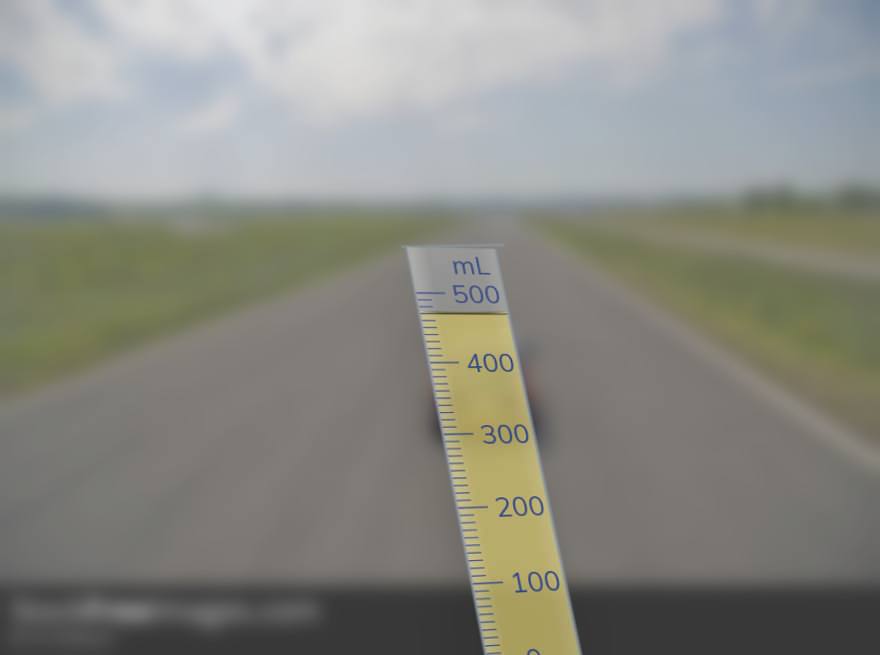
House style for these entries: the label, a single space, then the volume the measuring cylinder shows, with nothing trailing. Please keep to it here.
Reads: 470 mL
